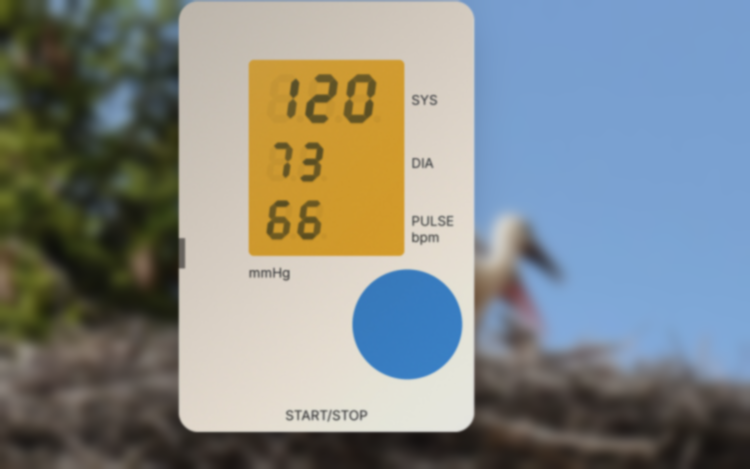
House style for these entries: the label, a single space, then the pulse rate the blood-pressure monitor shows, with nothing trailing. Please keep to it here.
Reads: 66 bpm
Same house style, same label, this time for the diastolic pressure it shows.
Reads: 73 mmHg
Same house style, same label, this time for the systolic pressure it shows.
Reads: 120 mmHg
